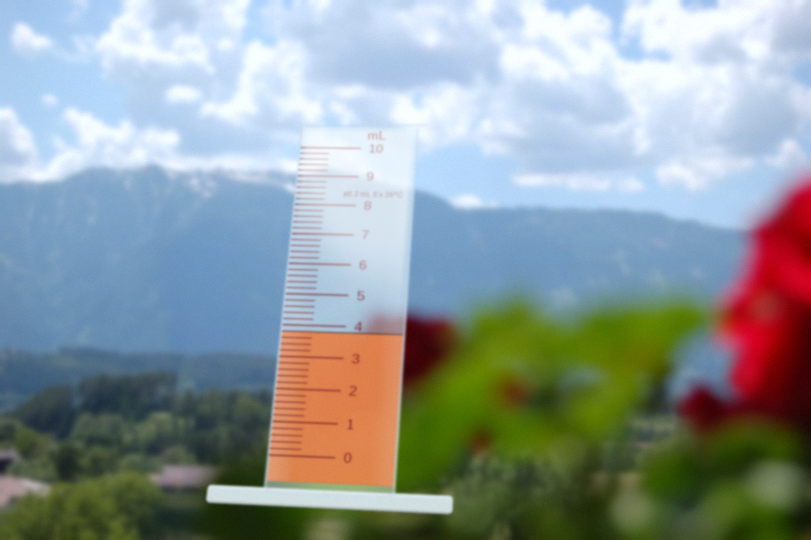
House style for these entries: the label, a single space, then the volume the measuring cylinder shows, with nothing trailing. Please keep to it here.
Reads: 3.8 mL
